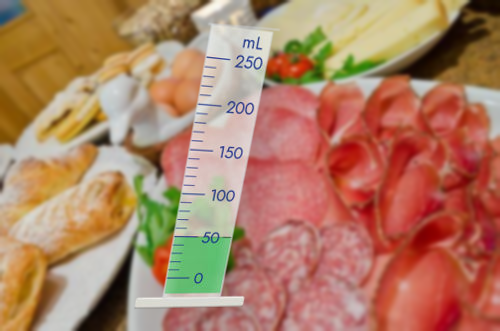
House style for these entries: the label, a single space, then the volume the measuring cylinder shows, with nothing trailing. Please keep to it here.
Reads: 50 mL
